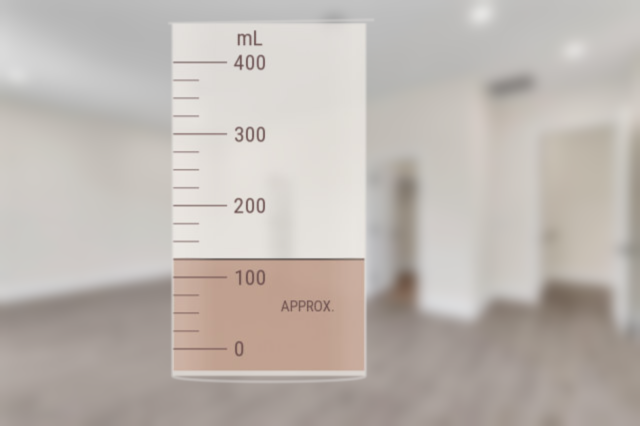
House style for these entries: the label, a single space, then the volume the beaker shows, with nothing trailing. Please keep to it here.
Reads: 125 mL
